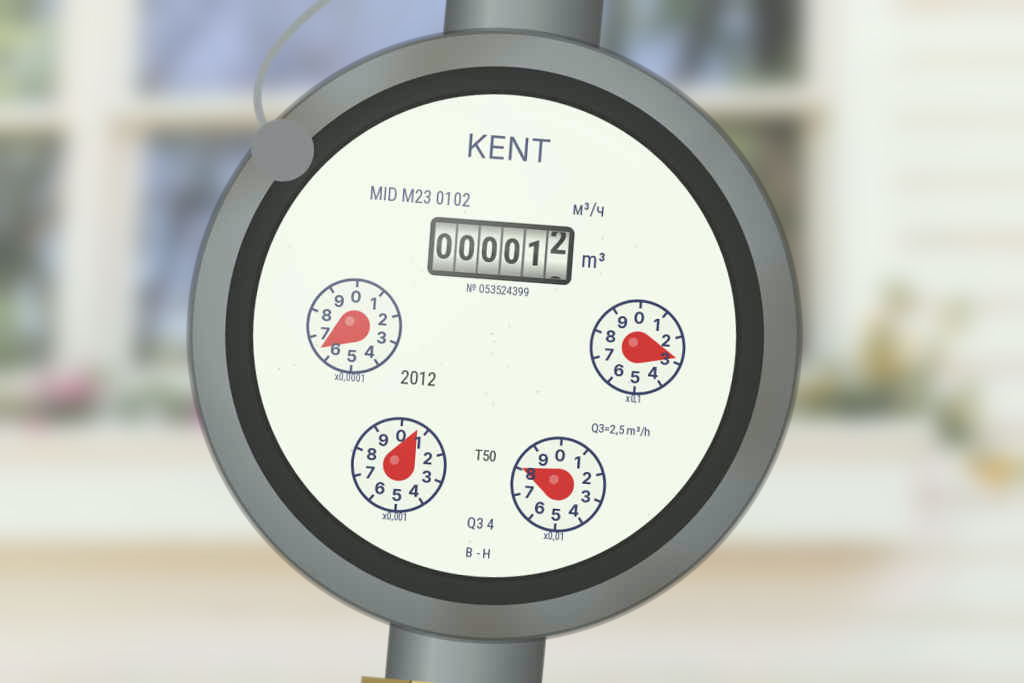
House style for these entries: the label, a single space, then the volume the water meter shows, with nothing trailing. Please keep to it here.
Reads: 12.2806 m³
